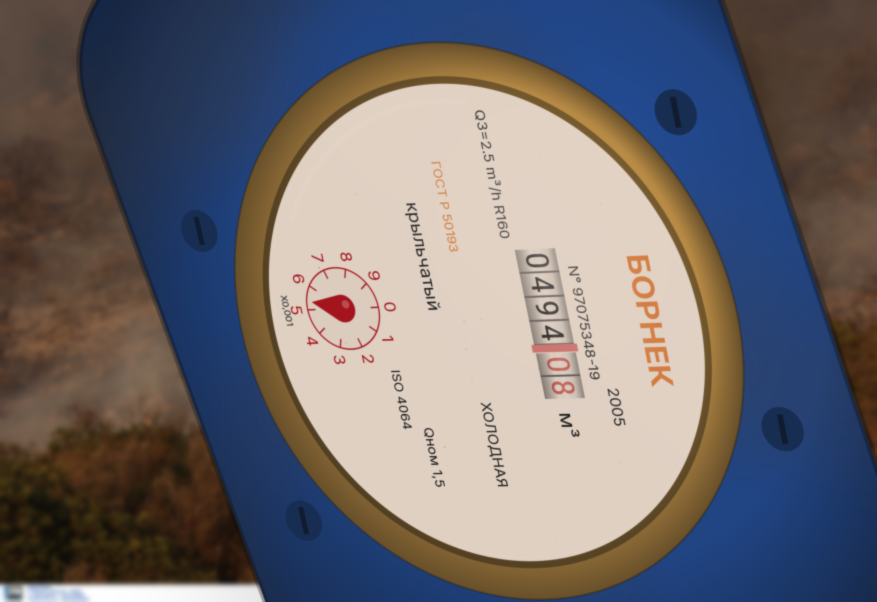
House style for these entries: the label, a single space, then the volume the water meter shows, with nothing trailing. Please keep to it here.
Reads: 494.085 m³
